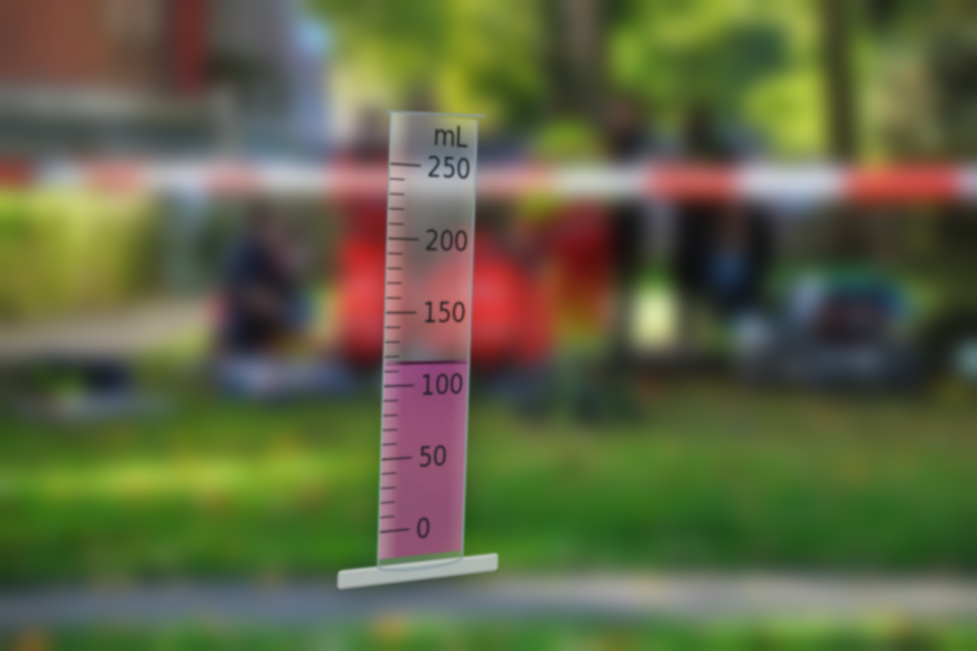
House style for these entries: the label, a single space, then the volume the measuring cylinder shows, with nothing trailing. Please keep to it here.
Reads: 115 mL
